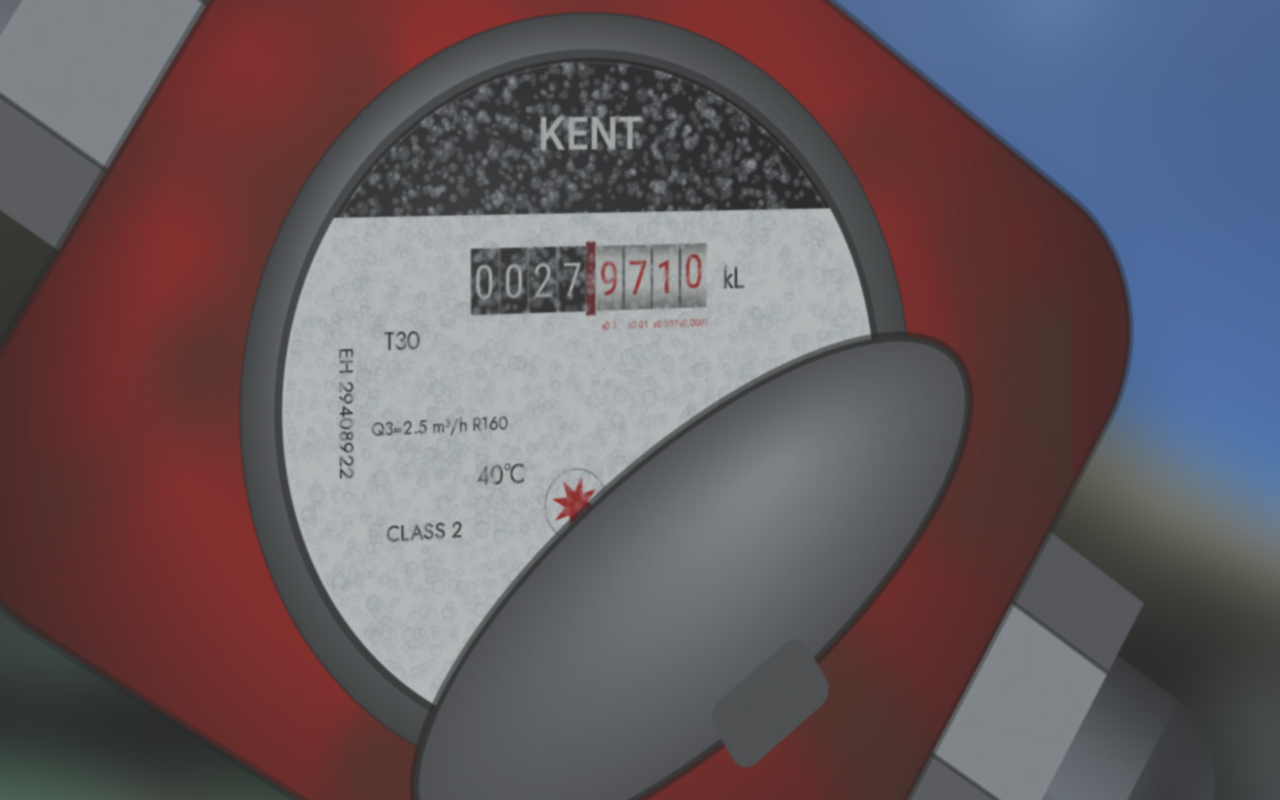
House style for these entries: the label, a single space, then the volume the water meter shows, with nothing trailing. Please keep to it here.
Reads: 27.9710 kL
